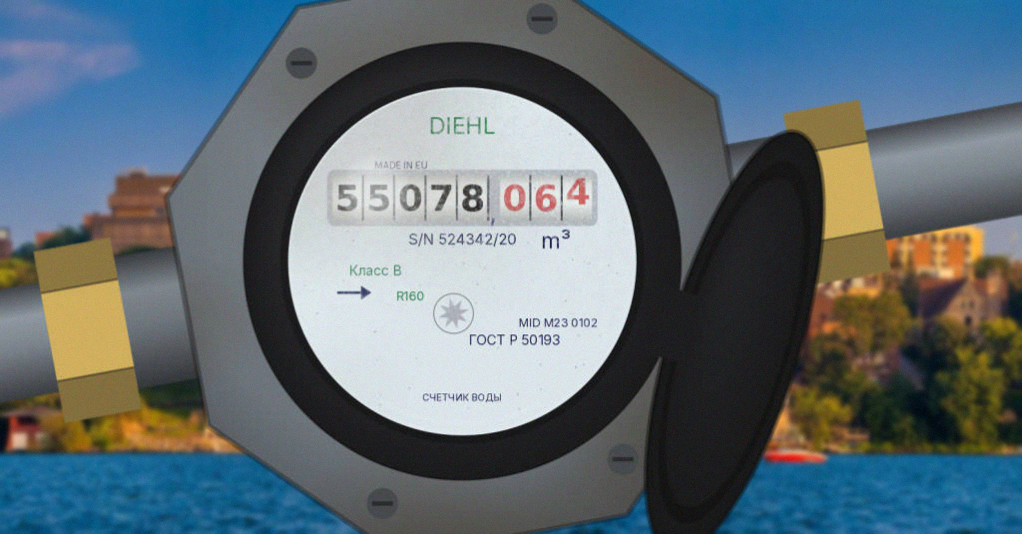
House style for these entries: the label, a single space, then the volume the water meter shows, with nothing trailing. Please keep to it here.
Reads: 55078.064 m³
